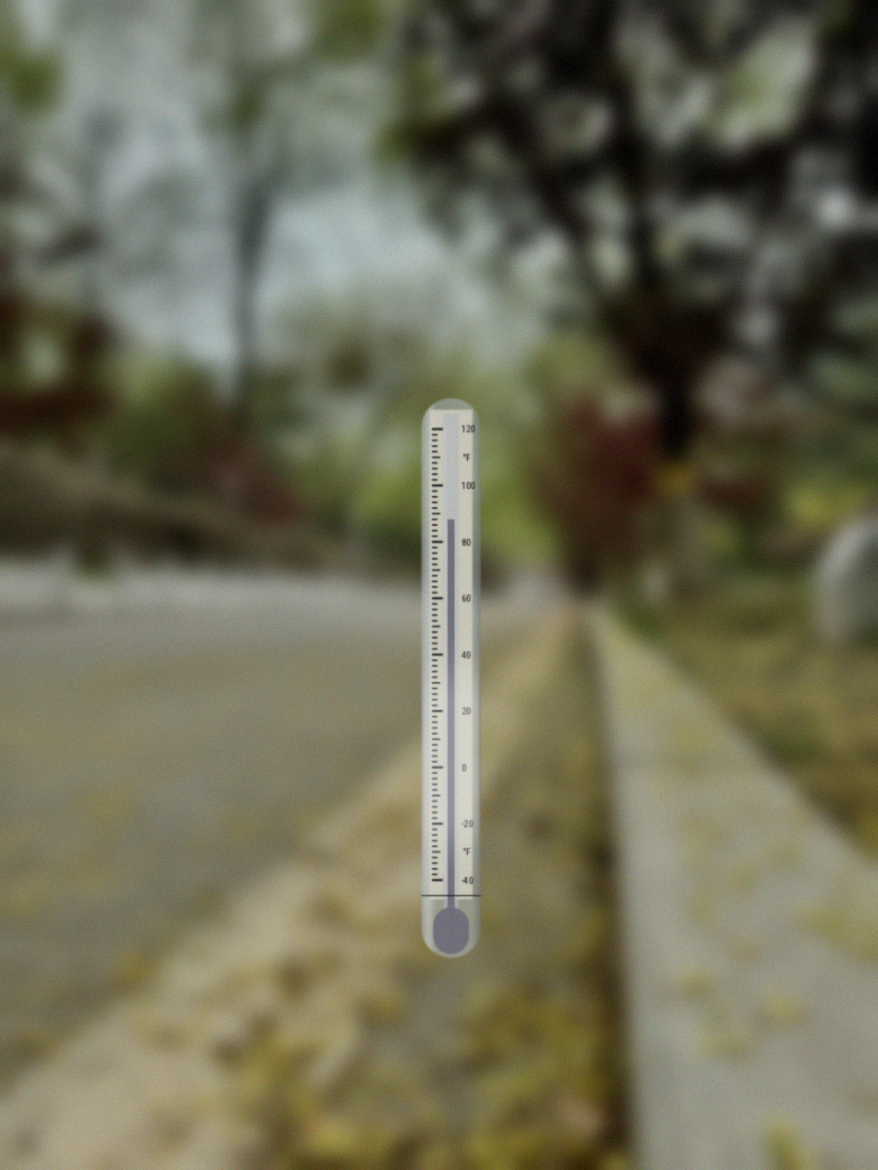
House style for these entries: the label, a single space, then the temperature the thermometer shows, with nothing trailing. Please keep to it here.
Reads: 88 °F
